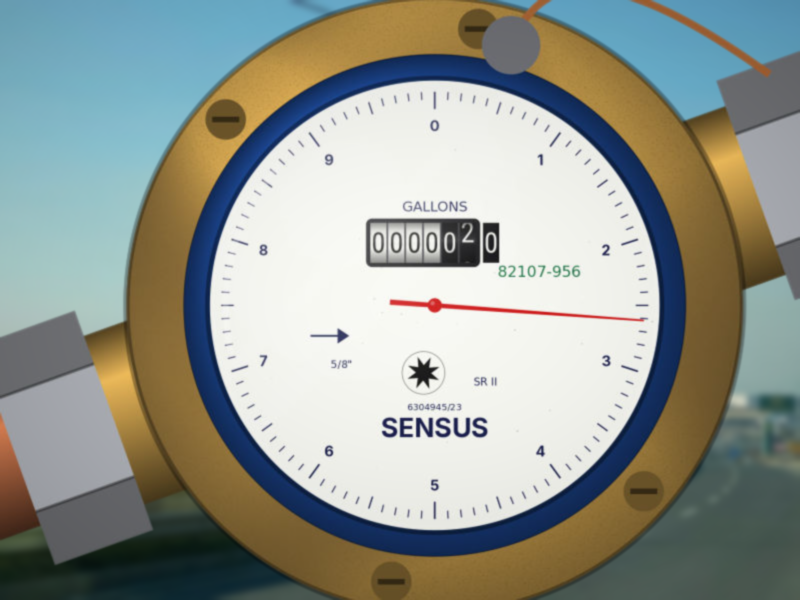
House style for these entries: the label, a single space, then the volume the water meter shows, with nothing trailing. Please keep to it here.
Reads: 22.6 gal
